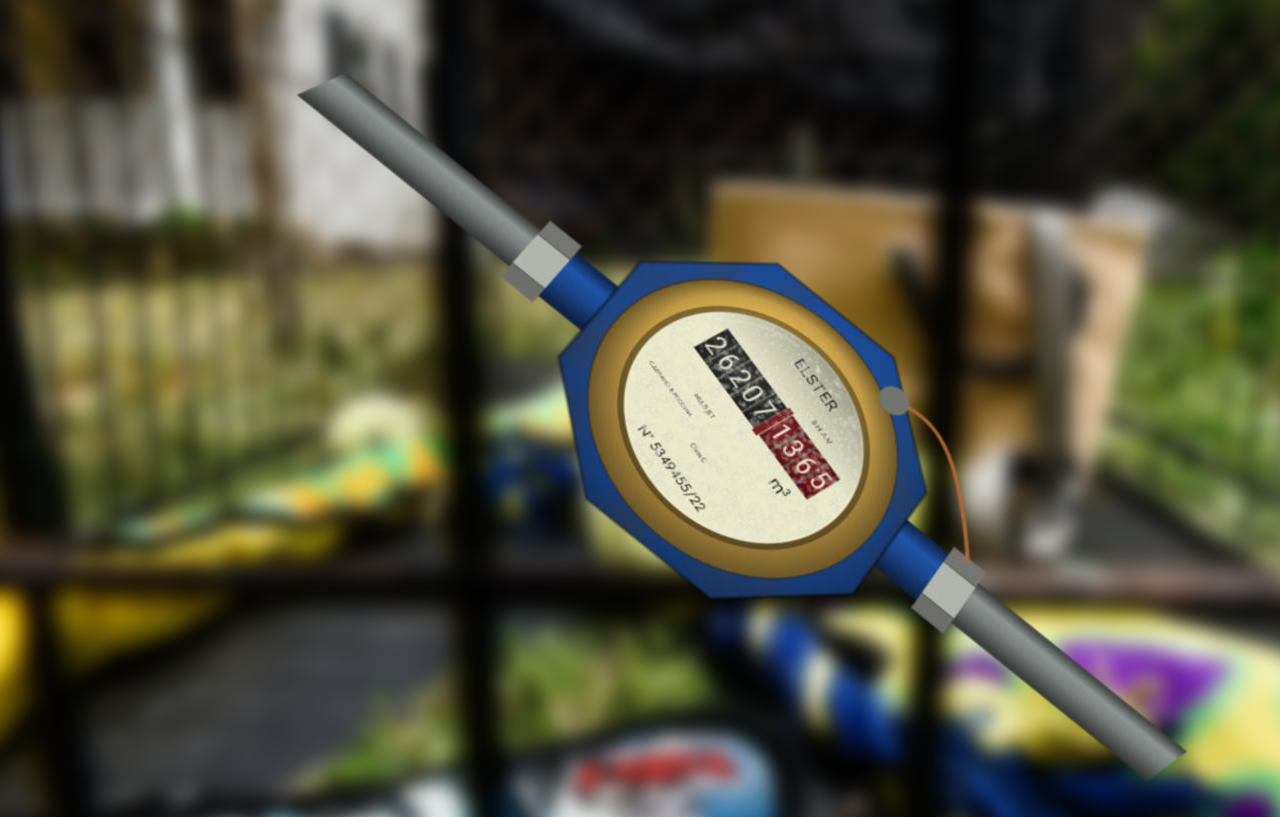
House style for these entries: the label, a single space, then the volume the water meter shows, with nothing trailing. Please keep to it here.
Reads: 26207.1365 m³
